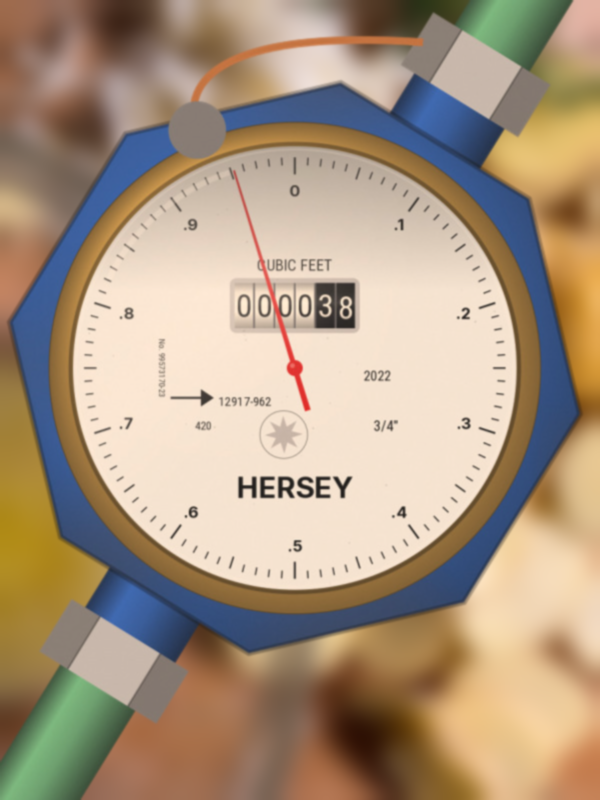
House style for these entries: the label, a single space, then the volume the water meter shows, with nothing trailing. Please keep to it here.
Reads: 37.95 ft³
